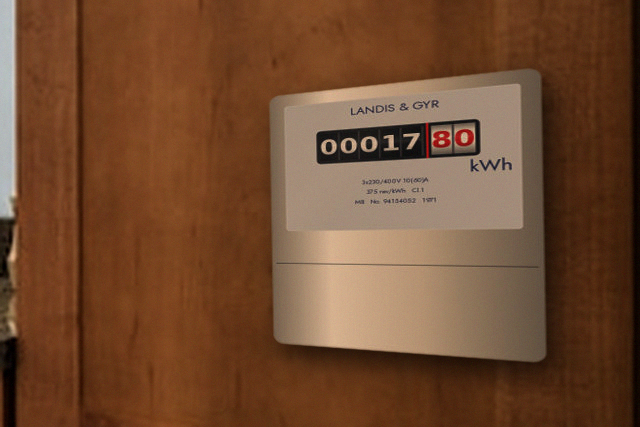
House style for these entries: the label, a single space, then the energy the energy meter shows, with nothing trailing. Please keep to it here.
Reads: 17.80 kWh
